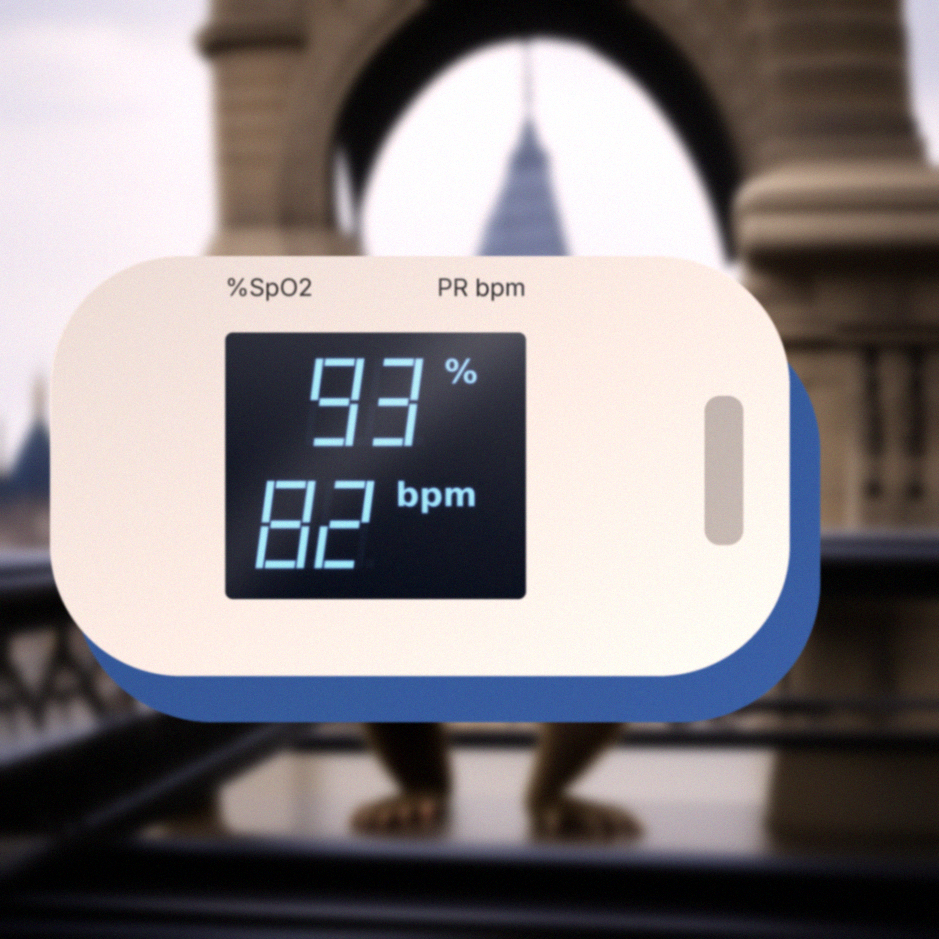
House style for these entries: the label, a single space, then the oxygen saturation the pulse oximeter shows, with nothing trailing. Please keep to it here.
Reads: 93 %
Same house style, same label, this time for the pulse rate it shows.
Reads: 82 bpm
